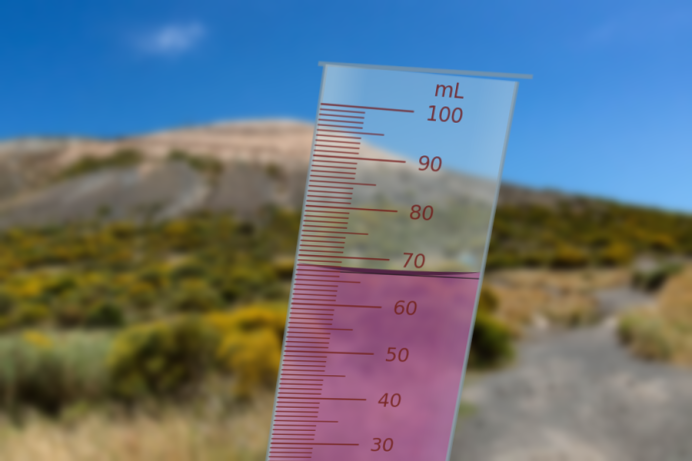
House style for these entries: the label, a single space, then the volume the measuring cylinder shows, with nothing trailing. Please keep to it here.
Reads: 67 mL
